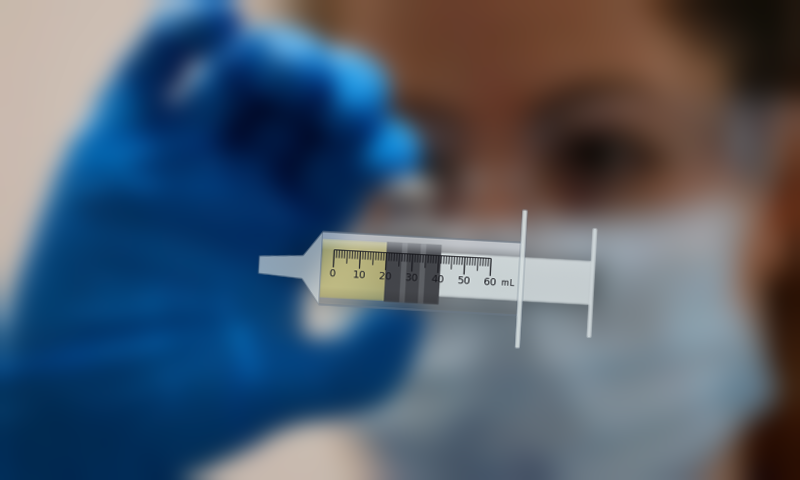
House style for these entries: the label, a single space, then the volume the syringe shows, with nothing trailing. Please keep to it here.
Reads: 20 mL
